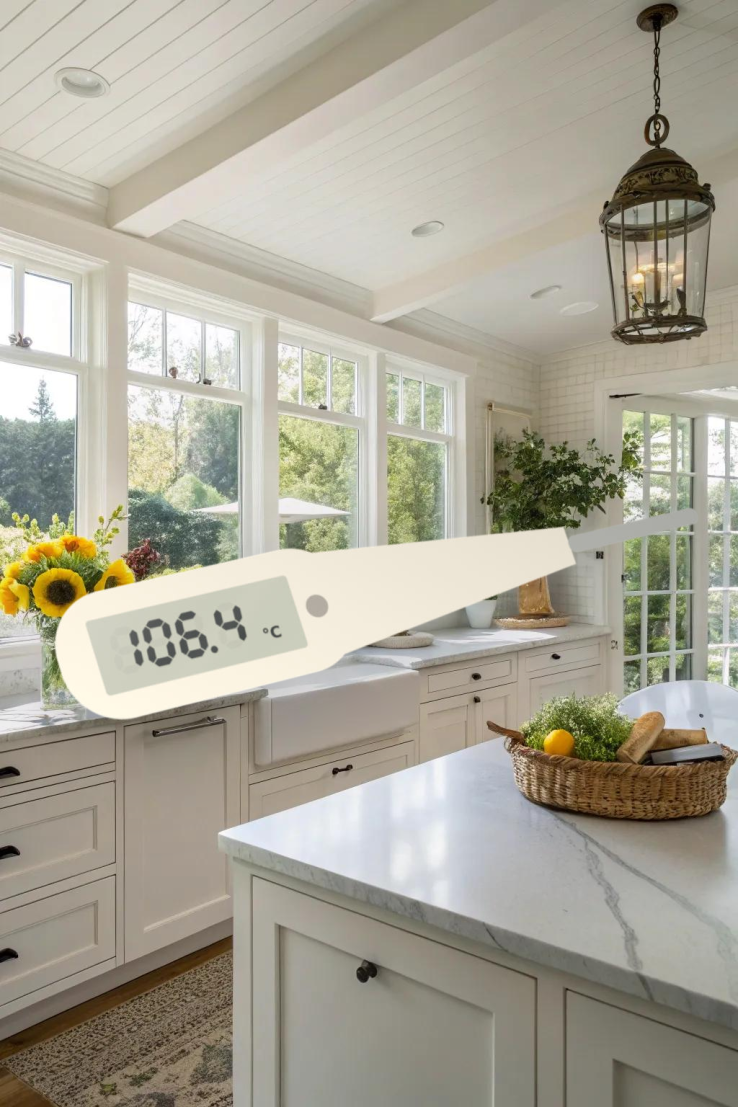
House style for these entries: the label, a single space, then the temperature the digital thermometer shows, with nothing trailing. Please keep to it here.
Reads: 106.4 °C
